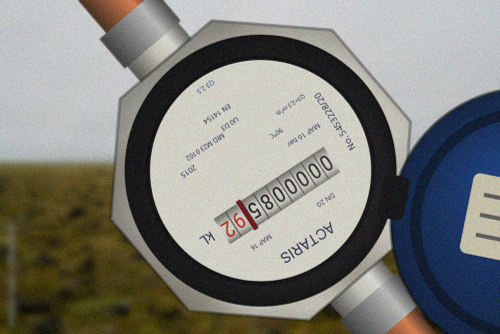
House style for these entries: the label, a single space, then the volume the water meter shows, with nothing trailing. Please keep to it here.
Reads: 85.92 kL
